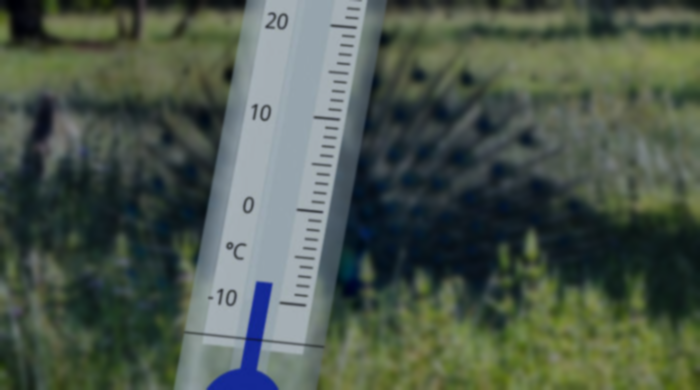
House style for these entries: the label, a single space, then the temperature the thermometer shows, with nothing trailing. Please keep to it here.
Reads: -8 °C
